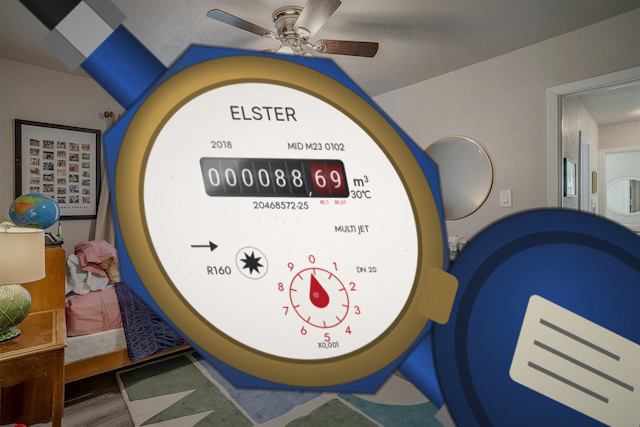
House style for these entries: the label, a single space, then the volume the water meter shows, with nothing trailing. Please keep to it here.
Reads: 88.689 m³
